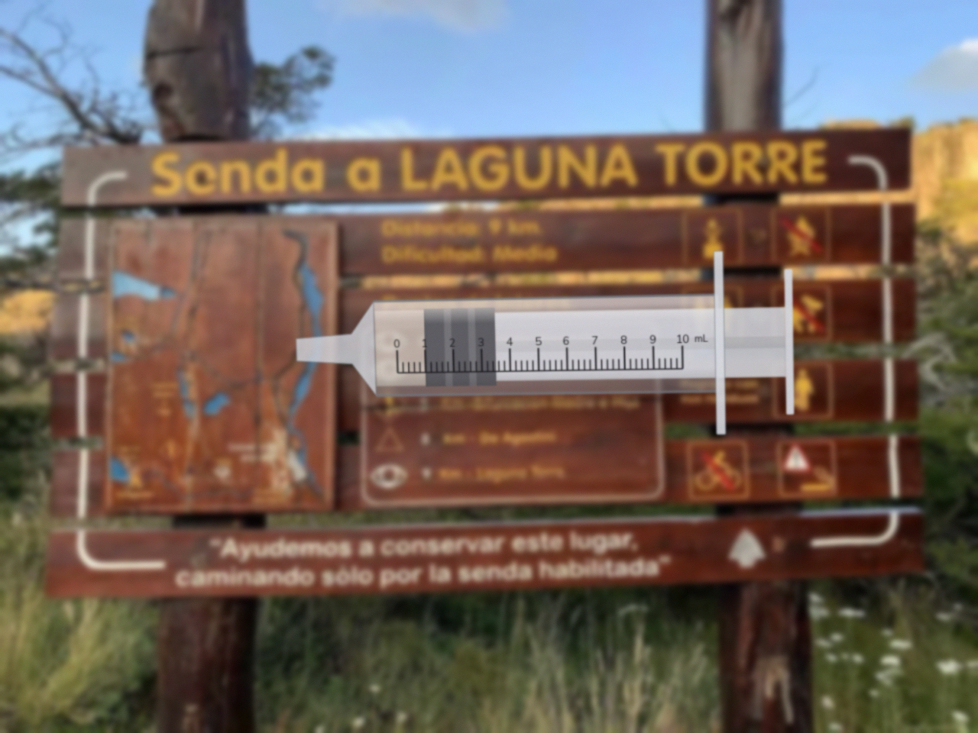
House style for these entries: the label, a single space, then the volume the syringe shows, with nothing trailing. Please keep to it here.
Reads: 1 mL
